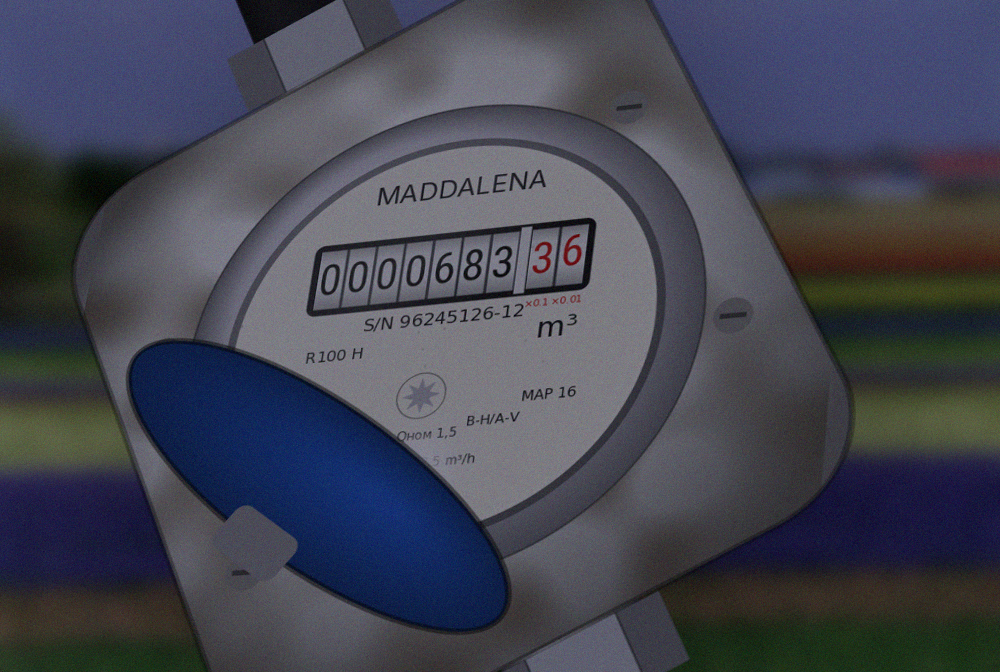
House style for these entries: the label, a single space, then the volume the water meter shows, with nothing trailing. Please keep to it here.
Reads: 683.36 m³
